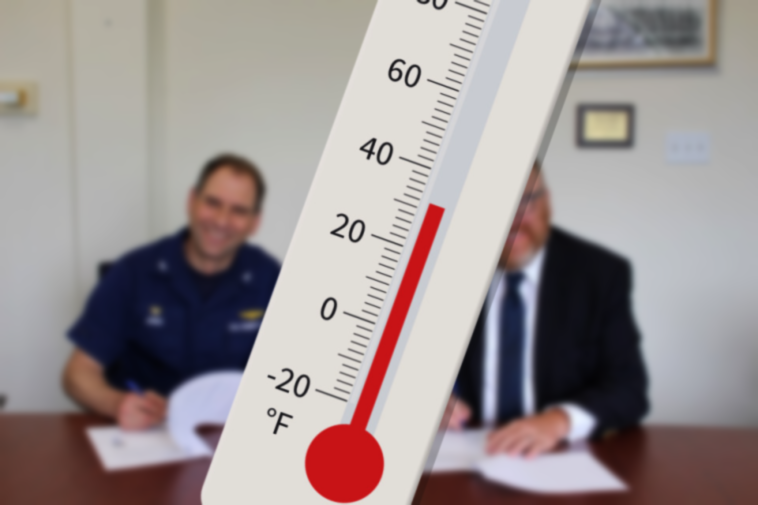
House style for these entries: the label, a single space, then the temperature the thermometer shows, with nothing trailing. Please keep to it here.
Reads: 32 °F
